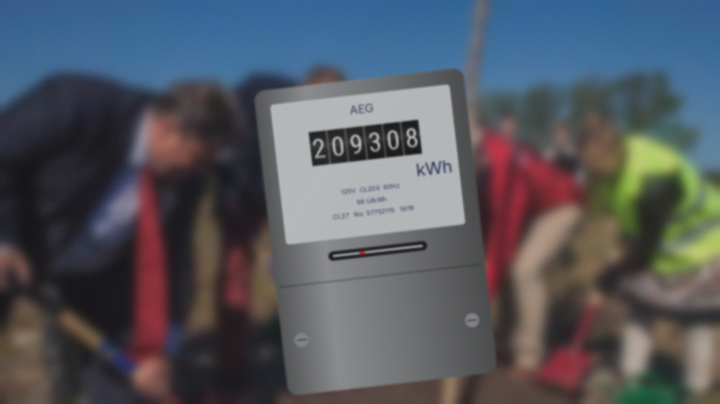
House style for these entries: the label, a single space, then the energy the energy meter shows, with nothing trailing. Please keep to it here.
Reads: 209308 kWh
